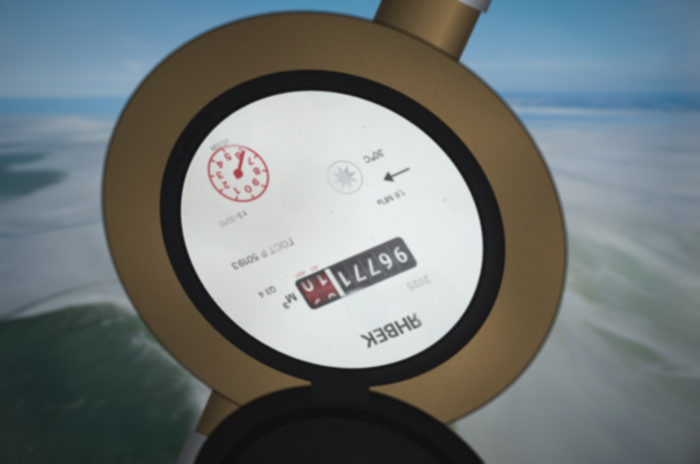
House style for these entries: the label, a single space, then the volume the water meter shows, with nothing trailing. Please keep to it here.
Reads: 96771.096 m³
